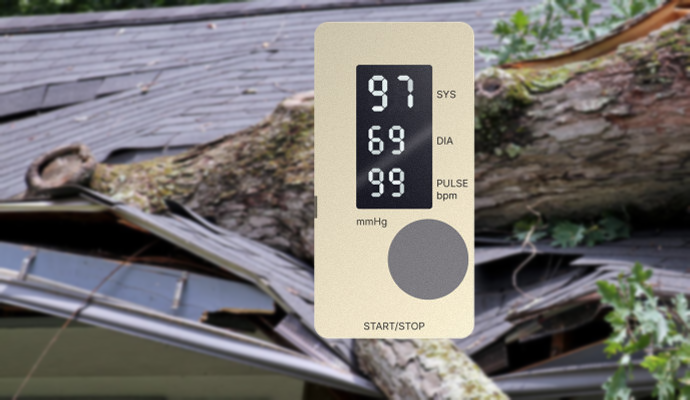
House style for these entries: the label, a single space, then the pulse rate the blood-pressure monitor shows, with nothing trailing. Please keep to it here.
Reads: 99 bpm
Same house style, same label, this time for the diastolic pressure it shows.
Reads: 69 mmHg
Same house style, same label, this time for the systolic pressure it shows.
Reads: 97 mmHg
